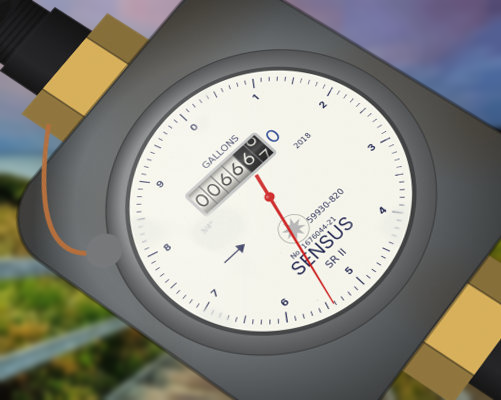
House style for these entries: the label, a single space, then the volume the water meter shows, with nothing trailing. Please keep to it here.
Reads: 66665.4 gal
